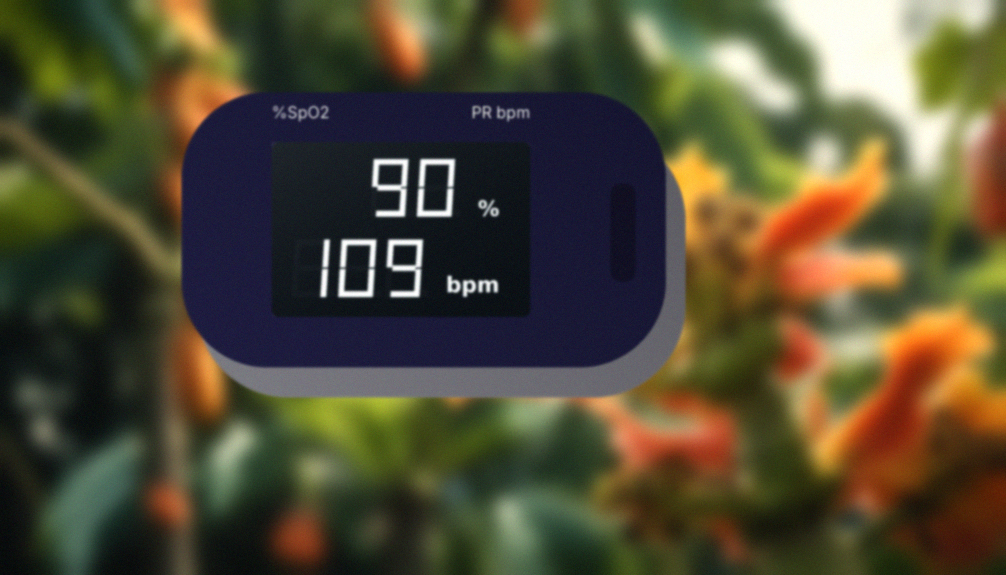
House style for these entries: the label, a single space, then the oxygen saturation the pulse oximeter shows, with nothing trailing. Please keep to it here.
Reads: 90 %
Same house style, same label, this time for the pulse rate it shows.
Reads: 109 bpm
